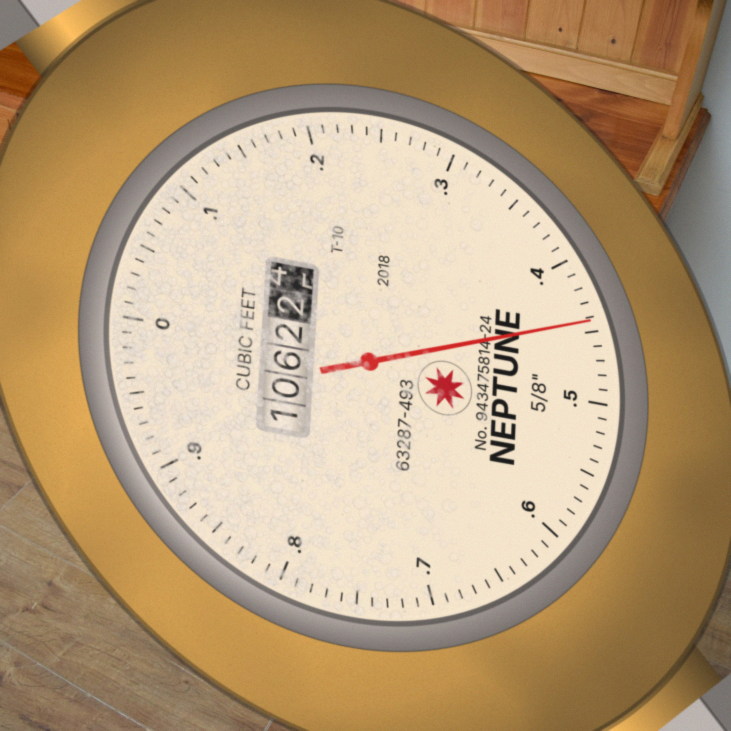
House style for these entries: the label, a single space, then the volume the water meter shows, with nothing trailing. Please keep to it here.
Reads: 106224.44 ft³
